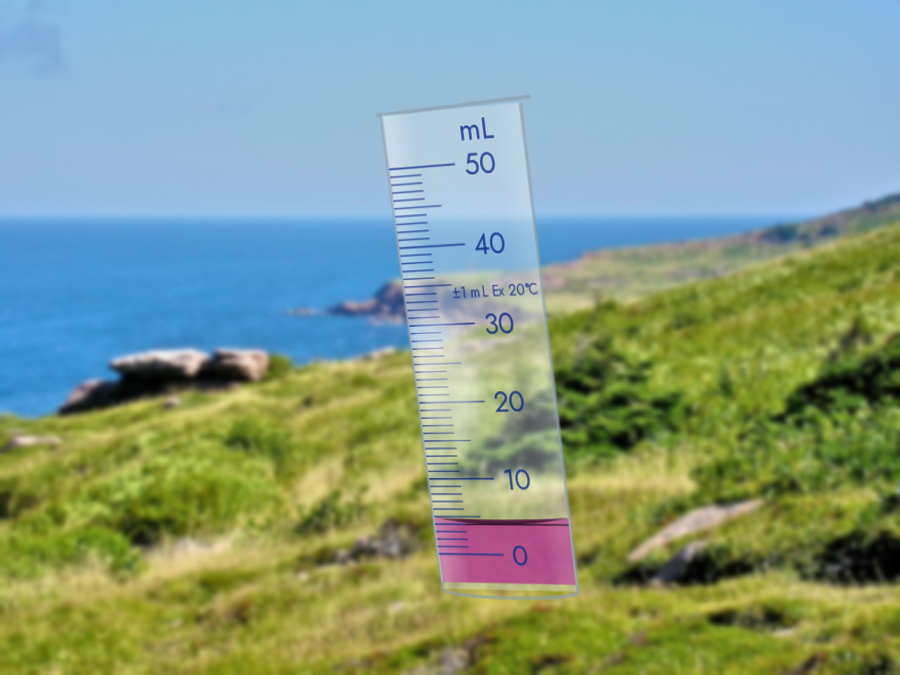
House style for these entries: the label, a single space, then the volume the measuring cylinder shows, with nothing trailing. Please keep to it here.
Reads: 4 mL
